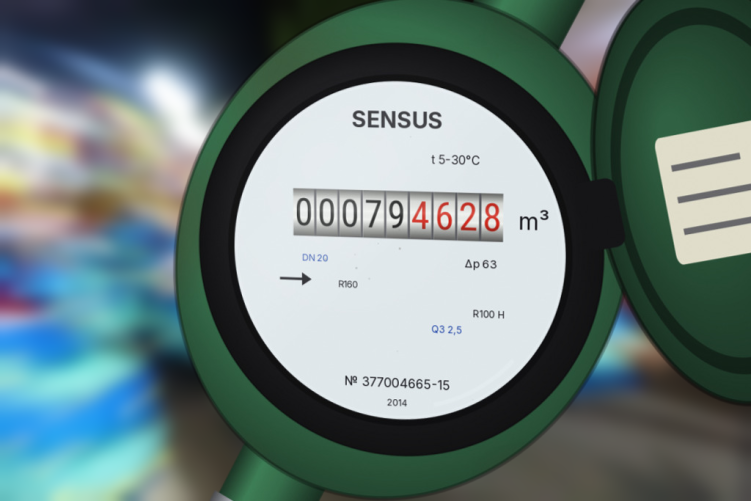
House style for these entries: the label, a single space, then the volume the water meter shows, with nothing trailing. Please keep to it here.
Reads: 79.4628 m³
